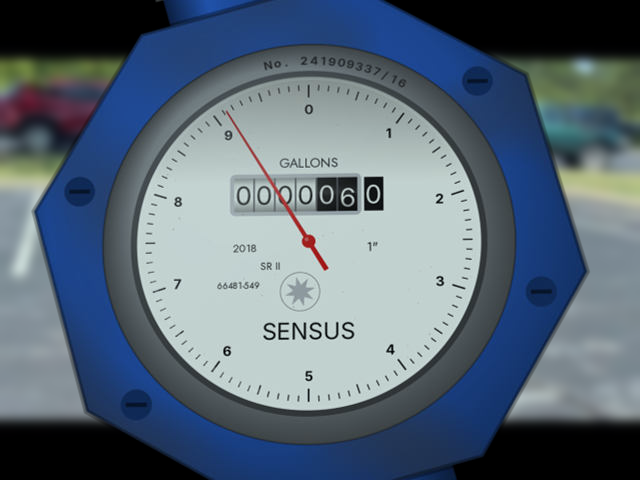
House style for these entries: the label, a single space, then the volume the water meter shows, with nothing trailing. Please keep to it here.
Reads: 59.1 gal
